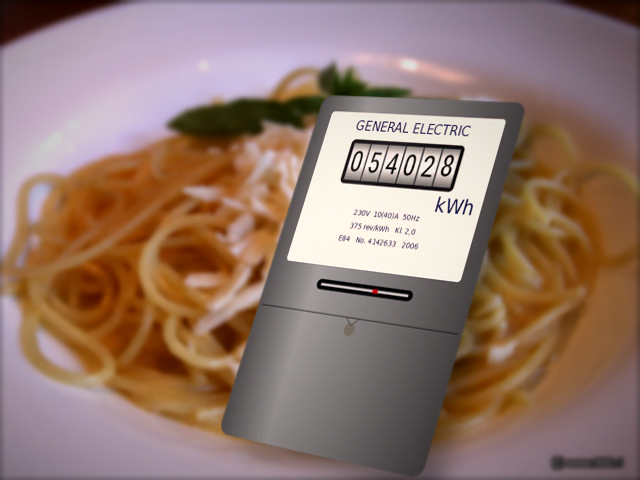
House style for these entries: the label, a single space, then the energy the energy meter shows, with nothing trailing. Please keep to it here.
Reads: 54028 kWh
